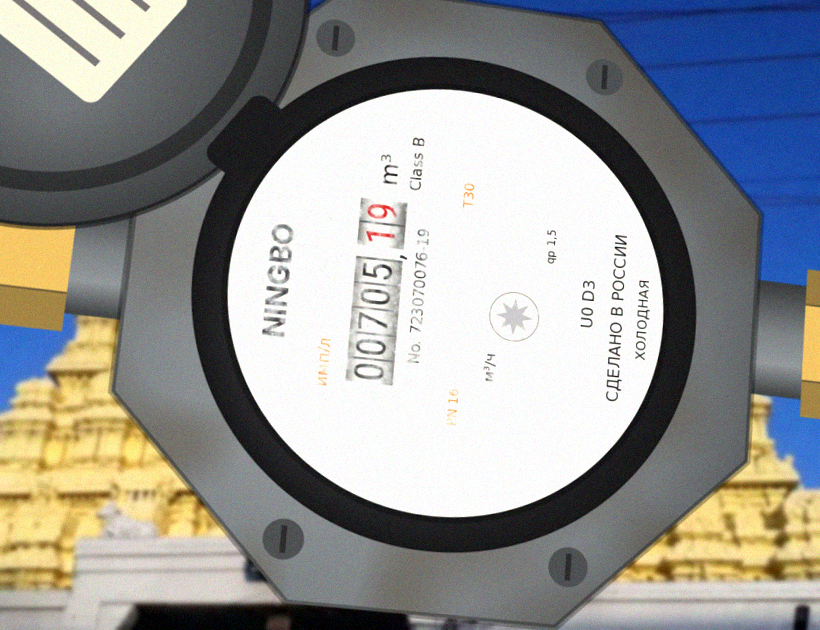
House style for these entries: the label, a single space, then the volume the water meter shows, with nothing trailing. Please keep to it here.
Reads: 705.19 m³
